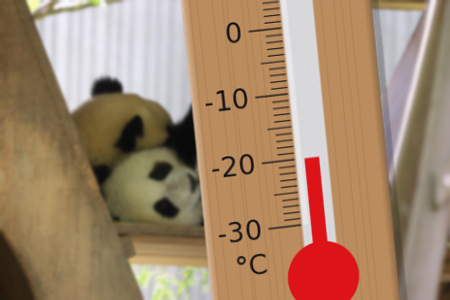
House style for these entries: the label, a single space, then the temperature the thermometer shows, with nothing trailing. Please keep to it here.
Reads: -20 °C
